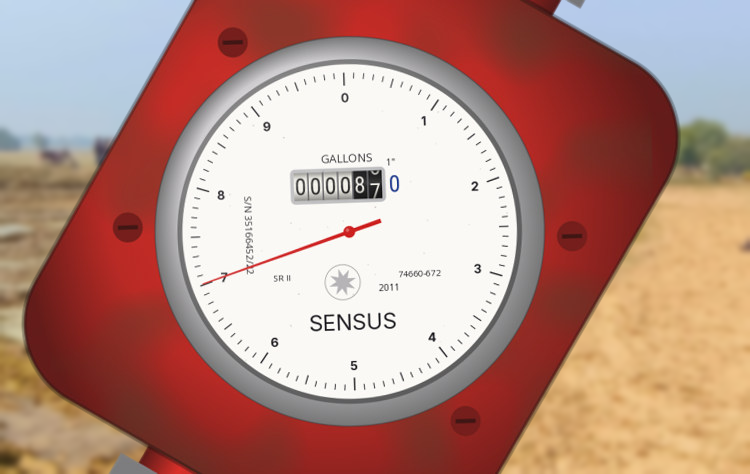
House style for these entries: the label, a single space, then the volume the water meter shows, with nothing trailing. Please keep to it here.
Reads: 867.0 gal
